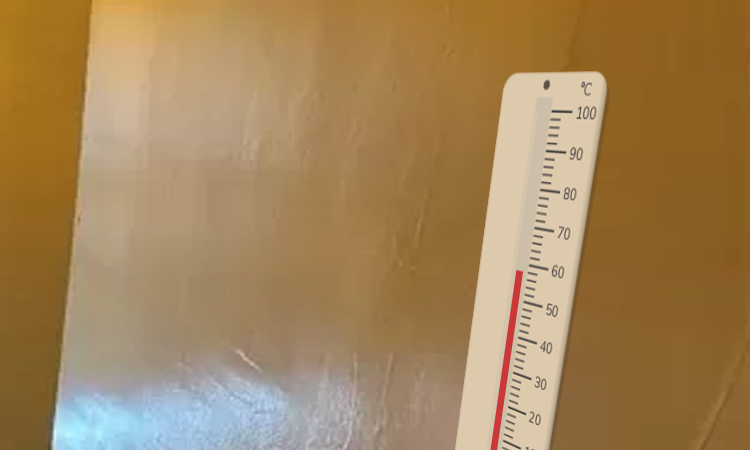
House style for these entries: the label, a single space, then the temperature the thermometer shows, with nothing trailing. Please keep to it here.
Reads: 58 °C
